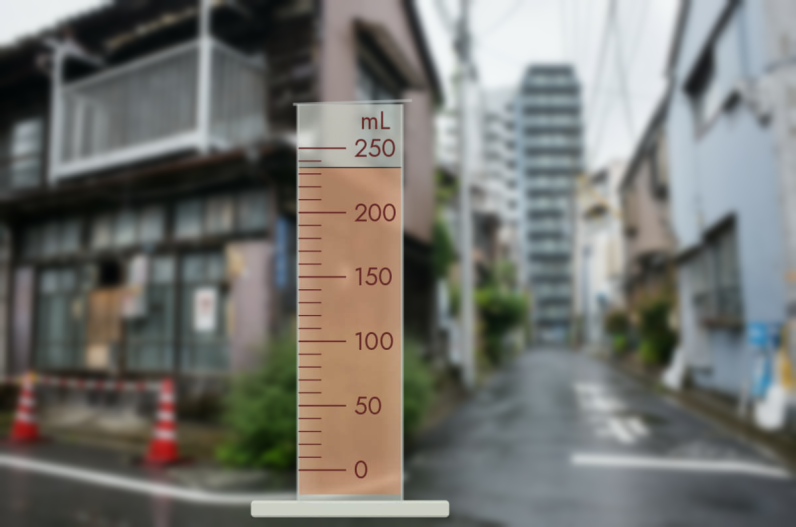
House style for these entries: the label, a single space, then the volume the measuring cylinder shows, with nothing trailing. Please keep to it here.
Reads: 235 mL
